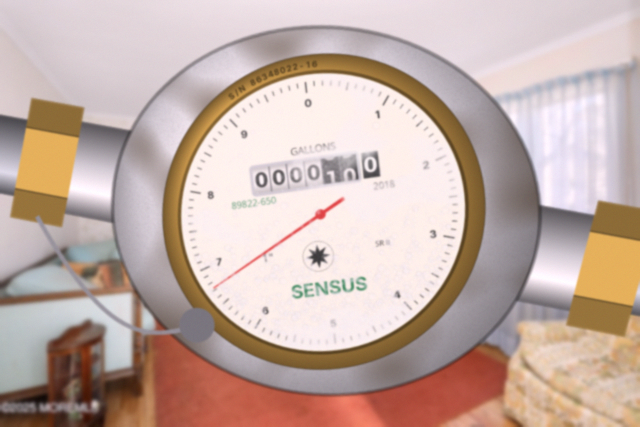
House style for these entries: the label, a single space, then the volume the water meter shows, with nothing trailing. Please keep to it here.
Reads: 96.7 gal
